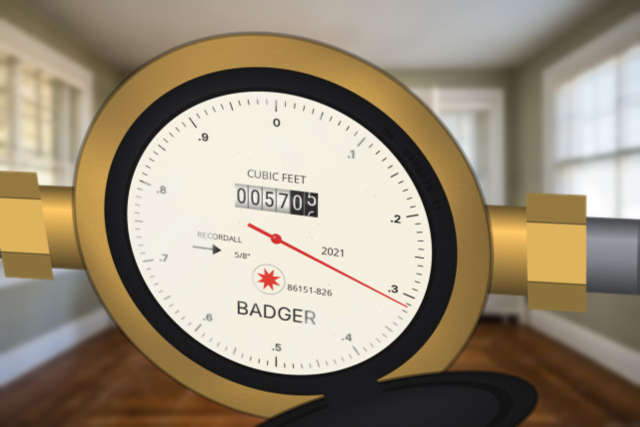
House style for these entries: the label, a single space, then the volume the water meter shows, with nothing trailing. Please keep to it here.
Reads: 5705.31 ft³
